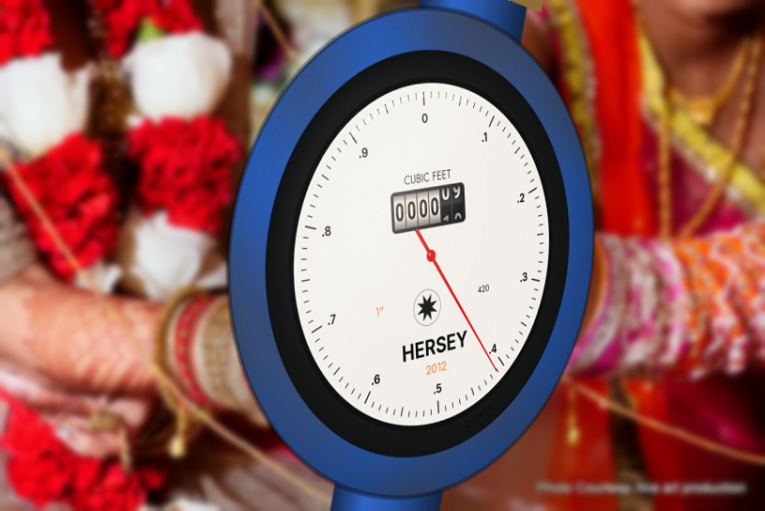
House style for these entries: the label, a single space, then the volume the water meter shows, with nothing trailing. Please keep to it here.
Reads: 9.41 ft³
